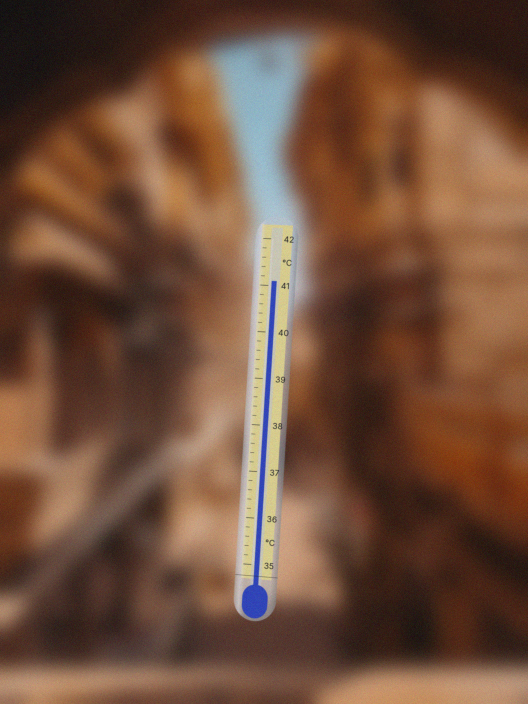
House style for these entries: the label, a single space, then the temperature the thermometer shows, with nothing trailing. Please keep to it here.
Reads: 41.1 °C
